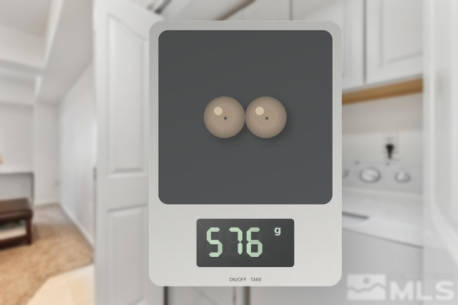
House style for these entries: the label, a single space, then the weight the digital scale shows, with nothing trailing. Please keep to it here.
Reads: 576 g
